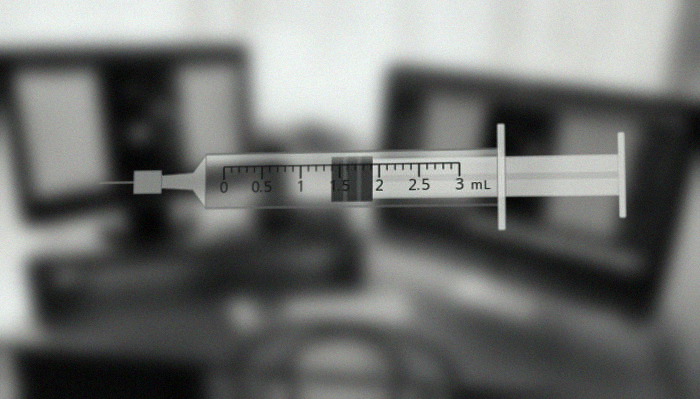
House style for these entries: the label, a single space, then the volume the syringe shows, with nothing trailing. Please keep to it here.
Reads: 1.4 mL
